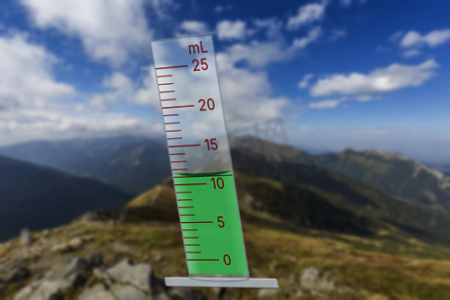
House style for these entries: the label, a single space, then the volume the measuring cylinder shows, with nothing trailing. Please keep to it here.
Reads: 11 mL
